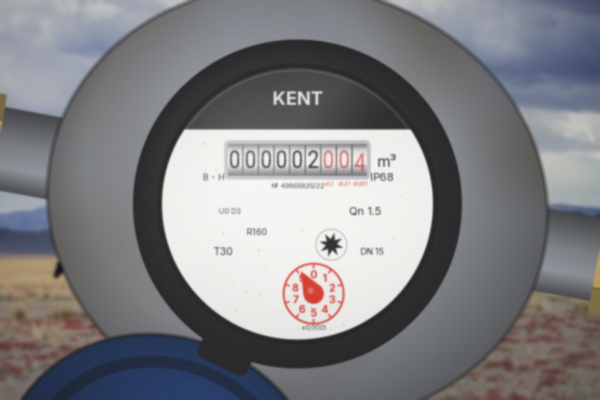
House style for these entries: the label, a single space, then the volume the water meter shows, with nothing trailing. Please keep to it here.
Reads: 2.0039 m³
